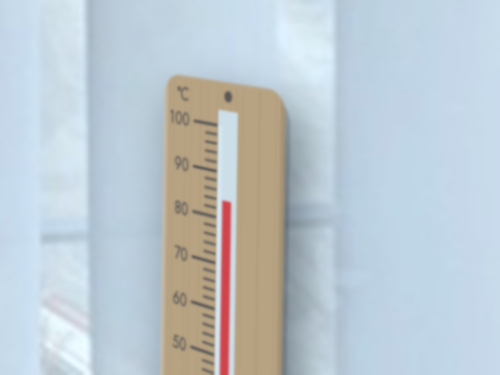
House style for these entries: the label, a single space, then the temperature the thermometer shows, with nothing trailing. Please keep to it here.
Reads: 84 °C
